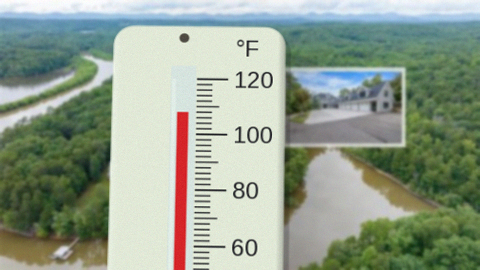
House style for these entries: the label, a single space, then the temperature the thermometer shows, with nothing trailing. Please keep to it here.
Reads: 108 °F
